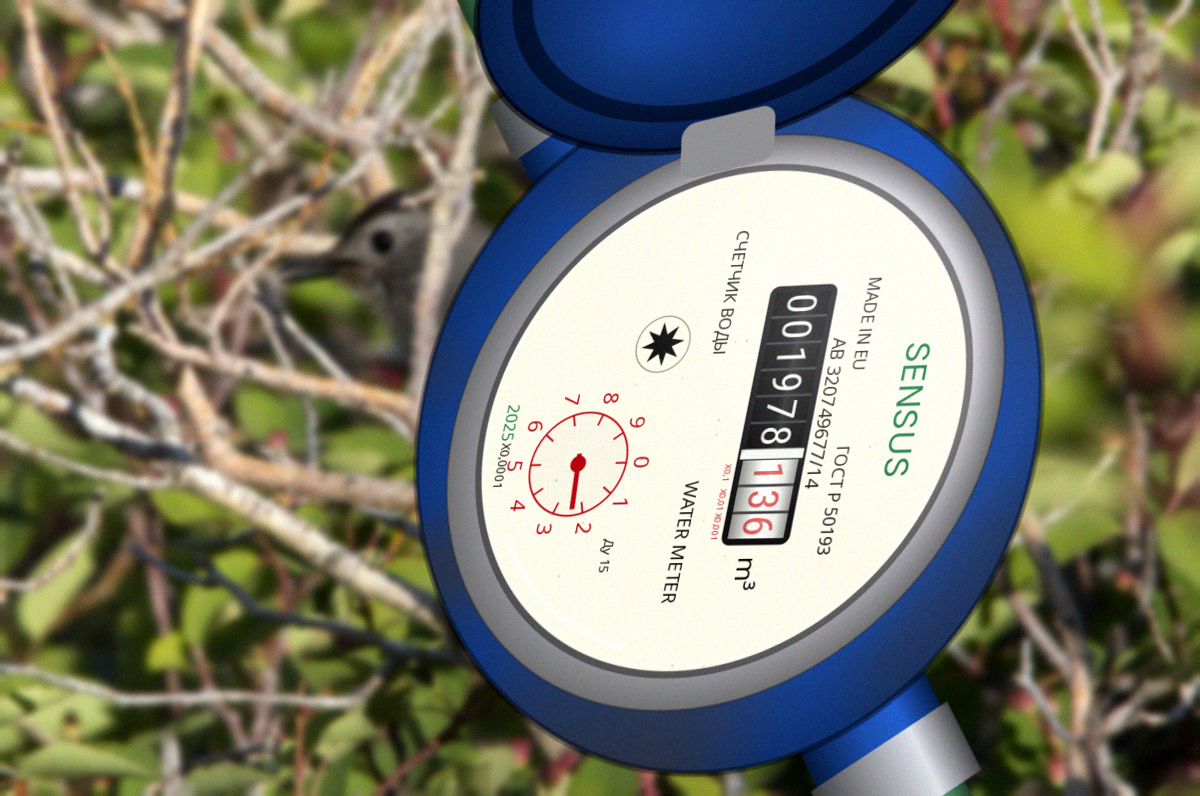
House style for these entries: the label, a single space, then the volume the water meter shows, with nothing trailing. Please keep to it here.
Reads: 1978.1362 m³
